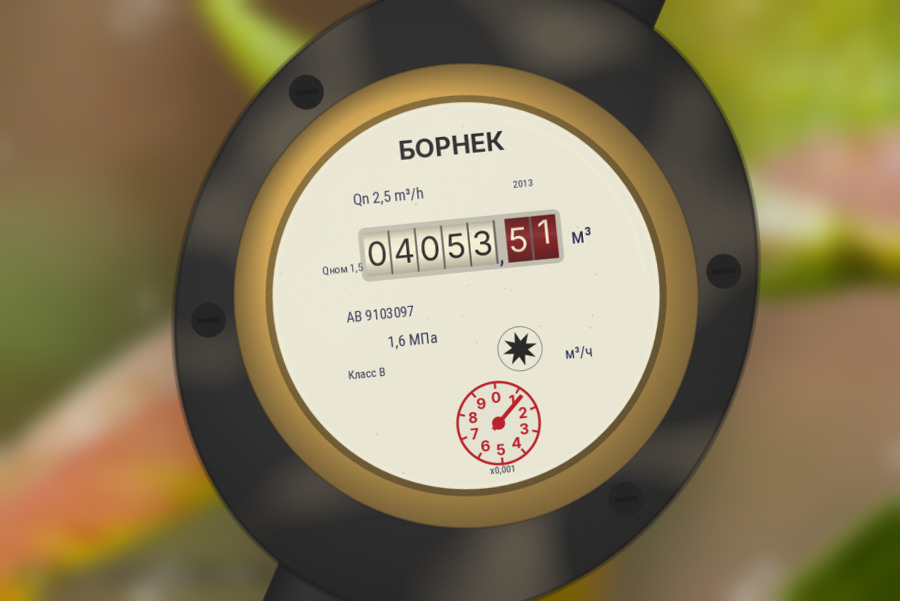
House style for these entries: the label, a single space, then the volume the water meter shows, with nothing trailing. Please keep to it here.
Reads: 4053.511 m³
